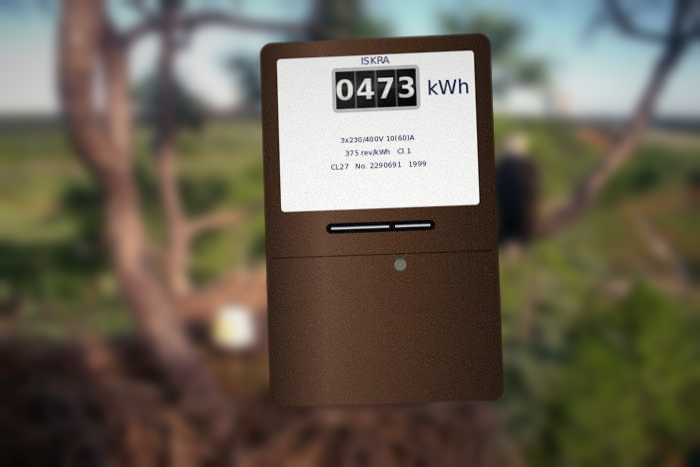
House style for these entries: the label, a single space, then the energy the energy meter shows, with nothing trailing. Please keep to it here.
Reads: 473 kWh
